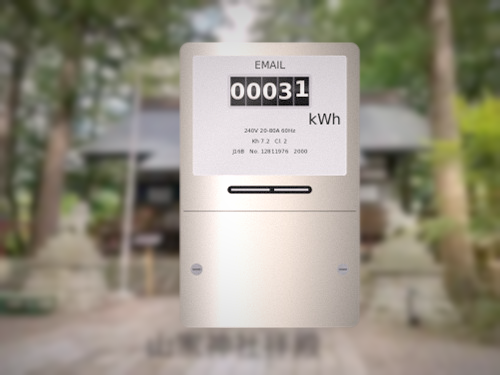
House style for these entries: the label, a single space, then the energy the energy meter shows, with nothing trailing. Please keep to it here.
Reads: 31 kWh
